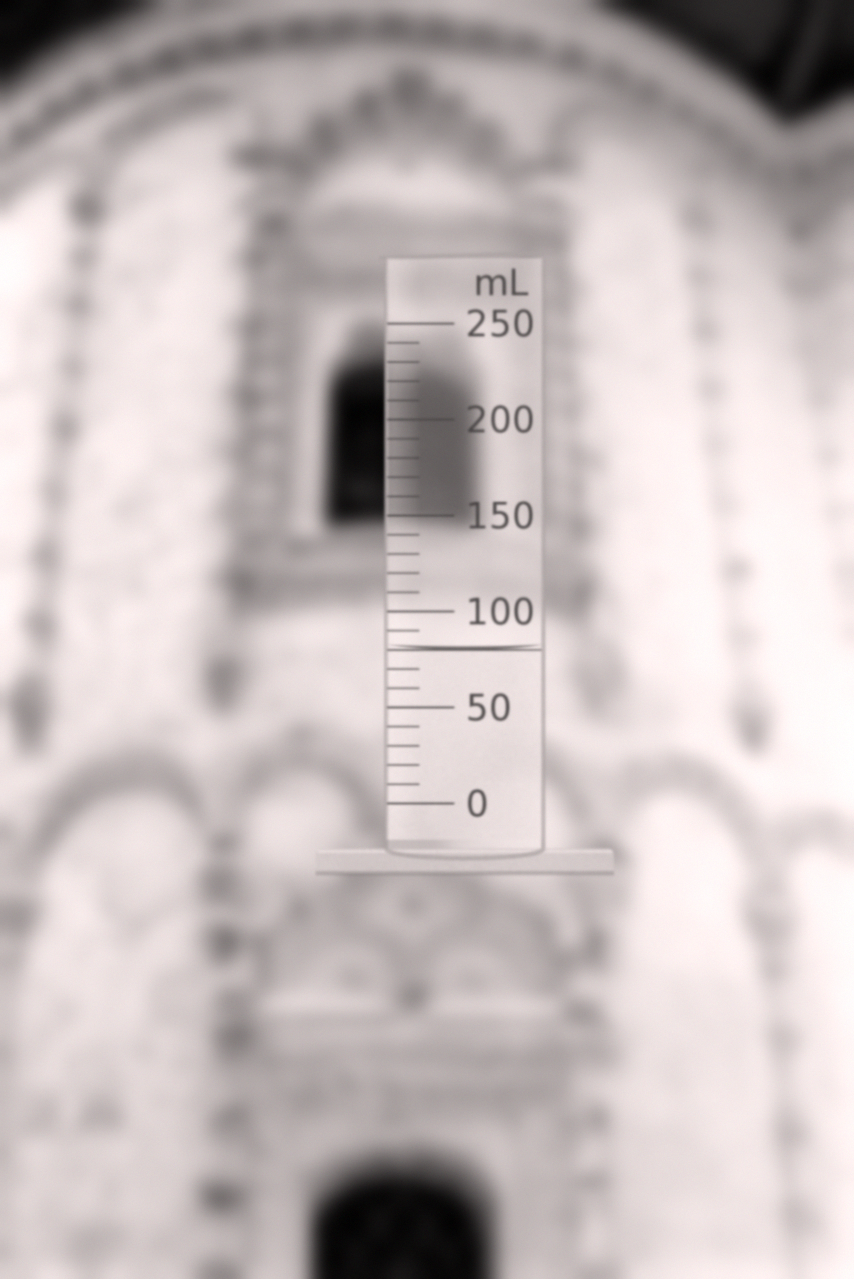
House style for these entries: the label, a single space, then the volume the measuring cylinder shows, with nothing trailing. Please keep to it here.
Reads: 80 mL
